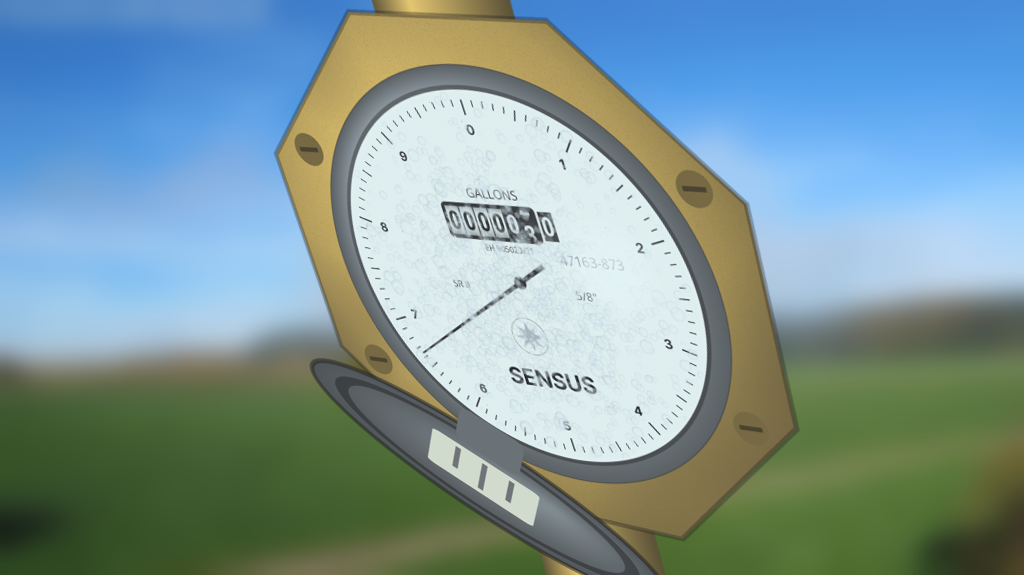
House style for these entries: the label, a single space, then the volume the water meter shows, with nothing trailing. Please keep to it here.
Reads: 26.6 gal
